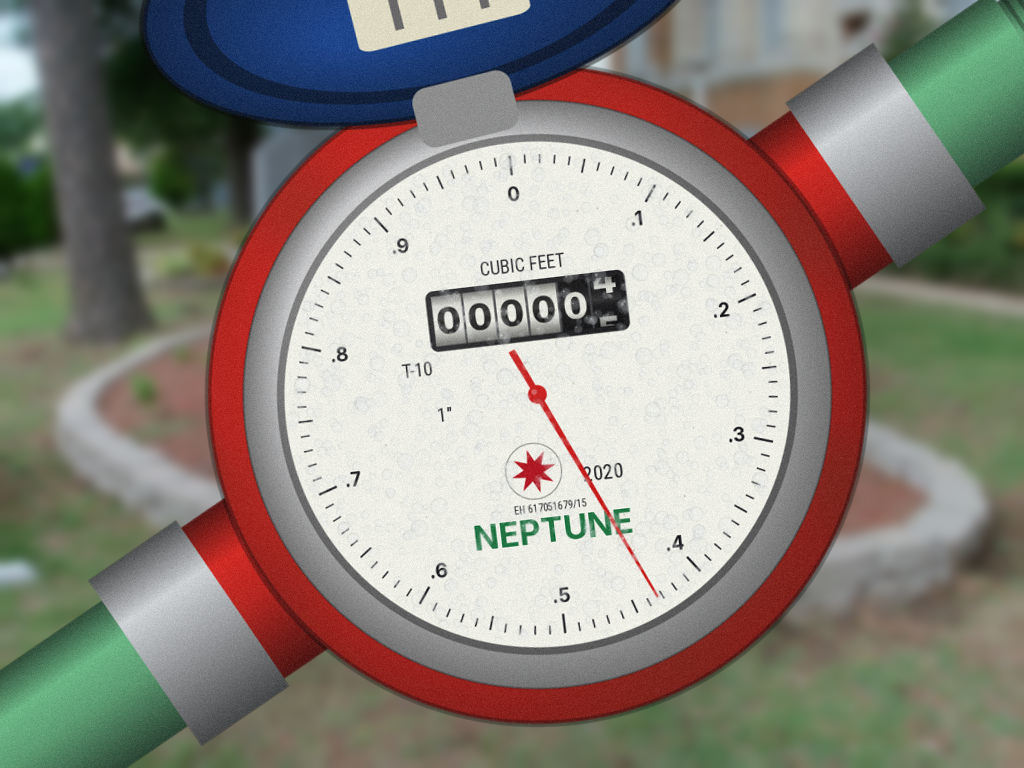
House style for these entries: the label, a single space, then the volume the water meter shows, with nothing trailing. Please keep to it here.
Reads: 4.43 ft³
